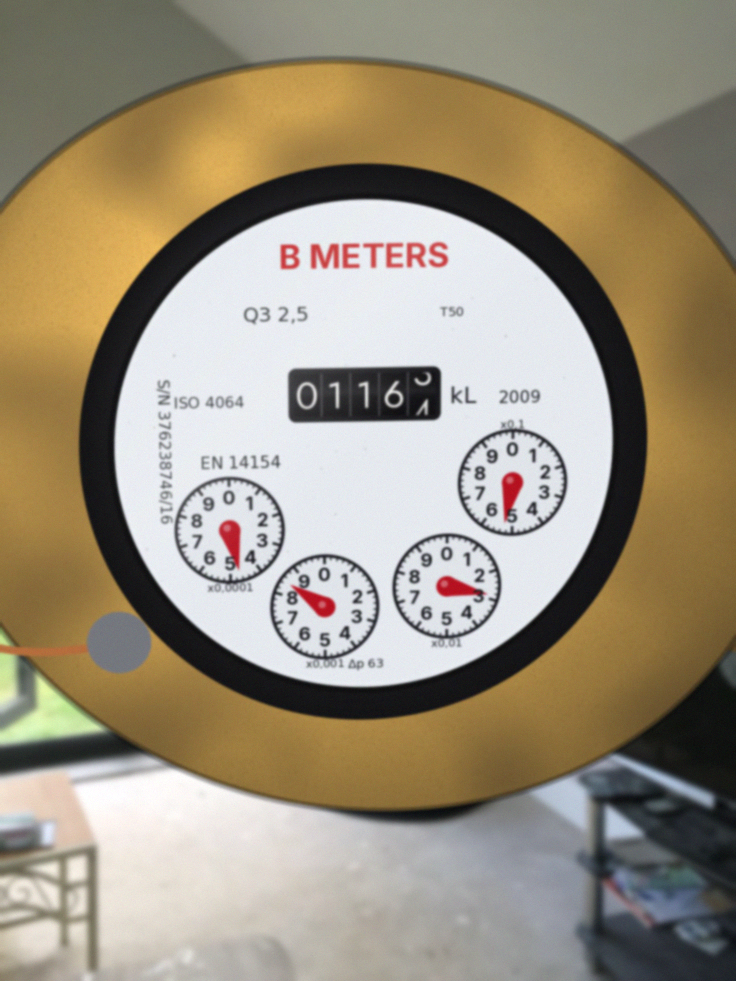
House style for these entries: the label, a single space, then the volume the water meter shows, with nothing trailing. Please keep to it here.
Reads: 1163.5284 kL
